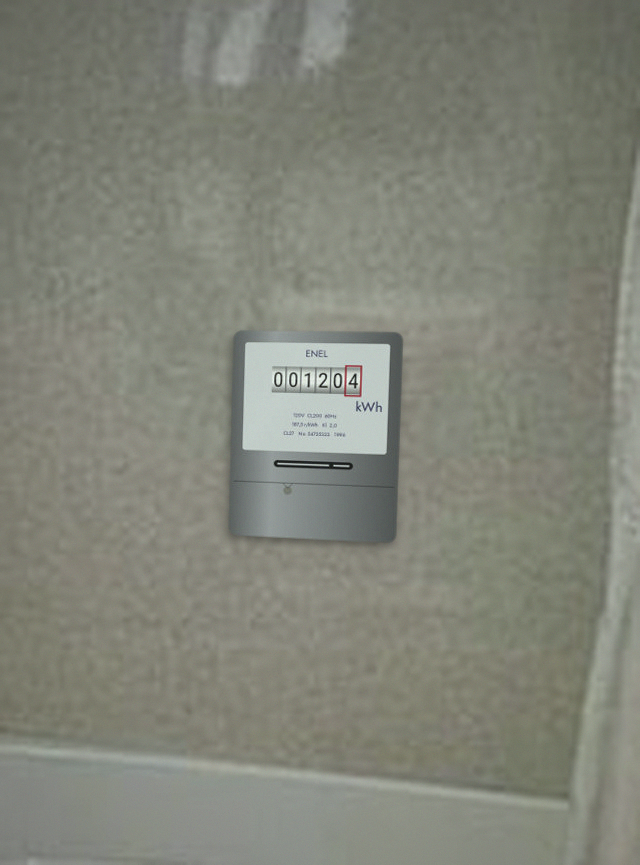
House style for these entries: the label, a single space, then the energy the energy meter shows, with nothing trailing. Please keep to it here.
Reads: 120.4 kWh
